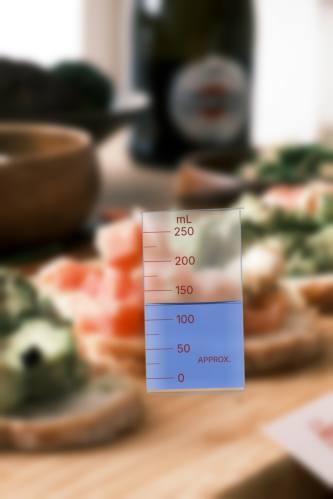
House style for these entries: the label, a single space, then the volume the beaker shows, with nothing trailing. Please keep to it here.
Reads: 125 mL
